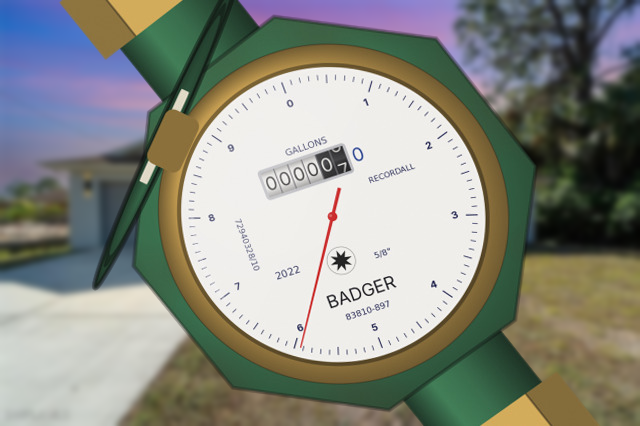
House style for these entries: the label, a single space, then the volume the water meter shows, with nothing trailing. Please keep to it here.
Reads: 65.9 gal
